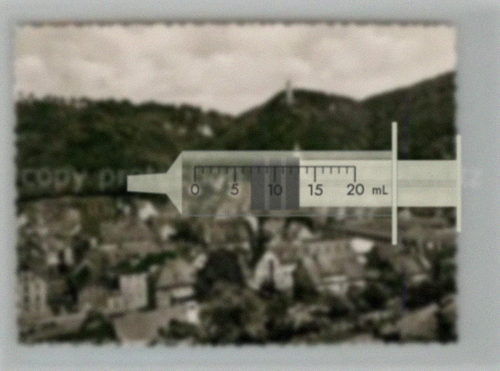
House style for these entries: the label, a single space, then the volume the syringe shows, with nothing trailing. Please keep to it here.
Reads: 7 mL
